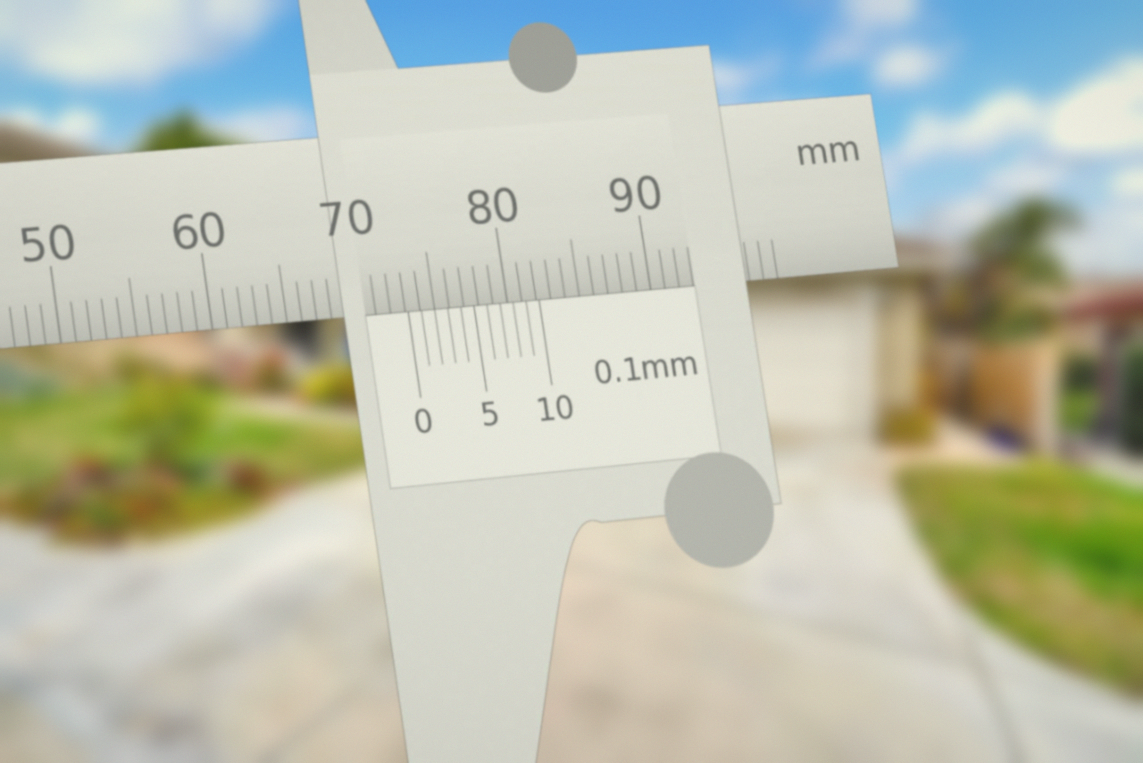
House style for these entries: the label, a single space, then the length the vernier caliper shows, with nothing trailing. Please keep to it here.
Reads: 73.2 mm
